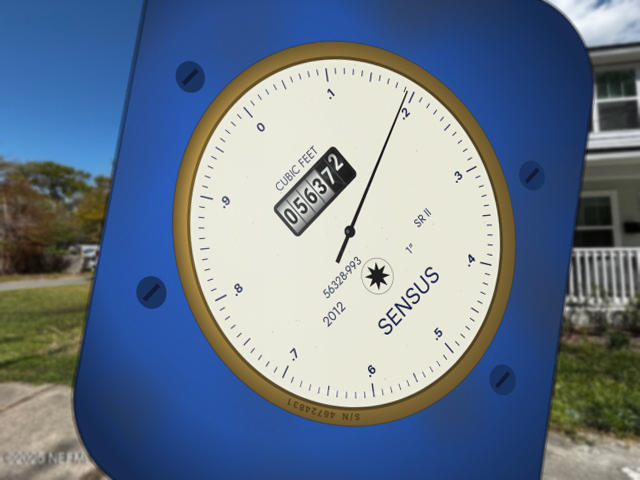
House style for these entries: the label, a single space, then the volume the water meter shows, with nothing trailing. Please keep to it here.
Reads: 56372.19 ft³
